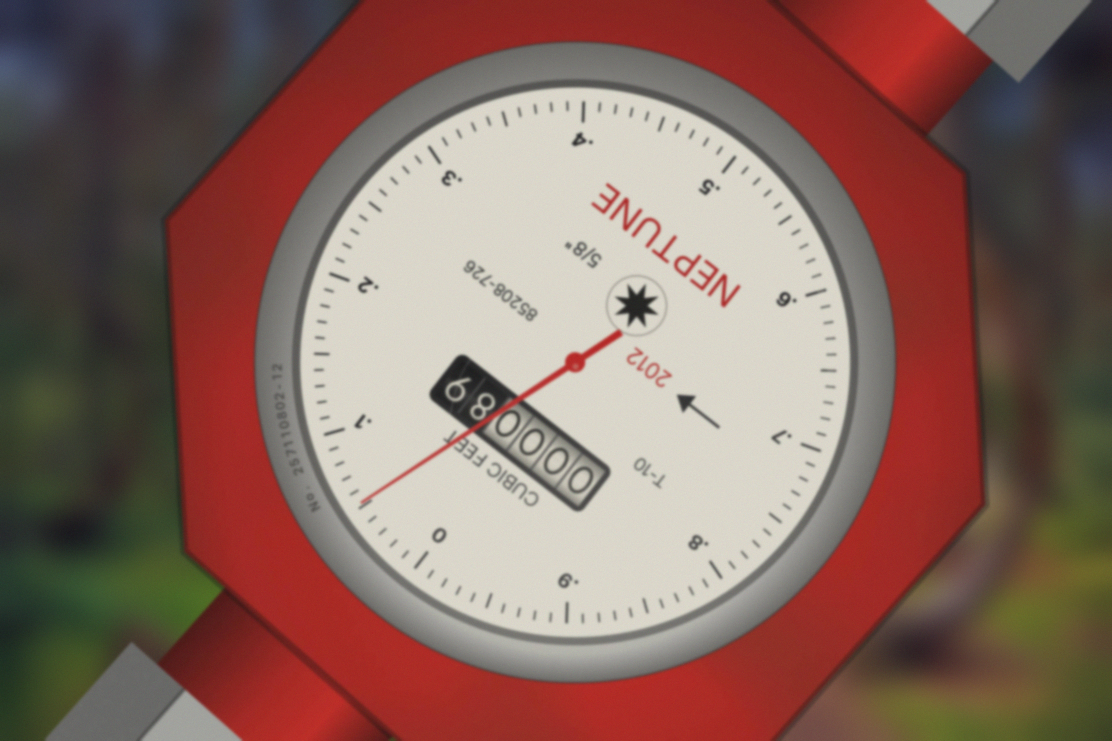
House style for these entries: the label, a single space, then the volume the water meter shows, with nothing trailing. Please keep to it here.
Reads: 89.05 ft³
